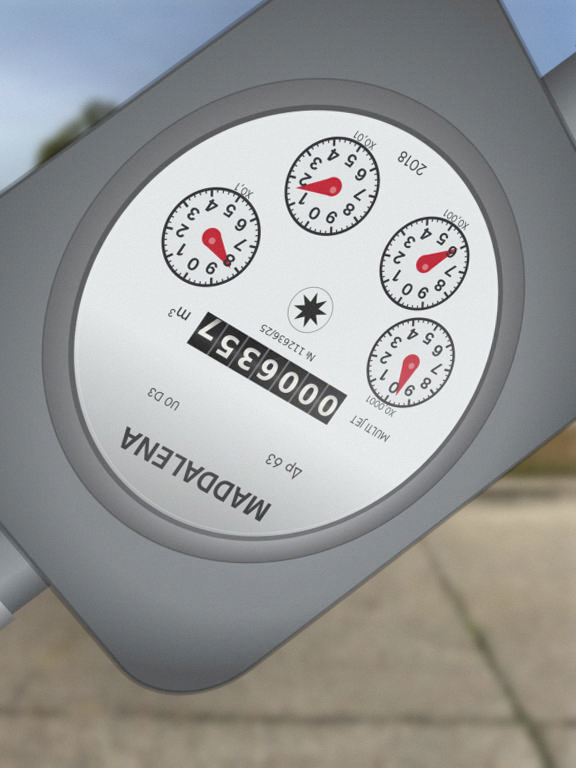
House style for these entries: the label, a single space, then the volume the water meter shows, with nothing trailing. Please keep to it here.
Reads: 6356.8159 m³
